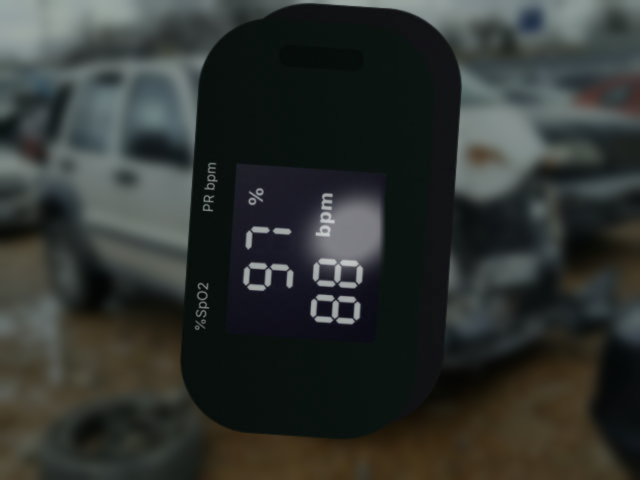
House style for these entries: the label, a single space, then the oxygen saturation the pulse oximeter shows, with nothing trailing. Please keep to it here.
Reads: 97 %
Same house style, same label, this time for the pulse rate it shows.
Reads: 88 bpm
